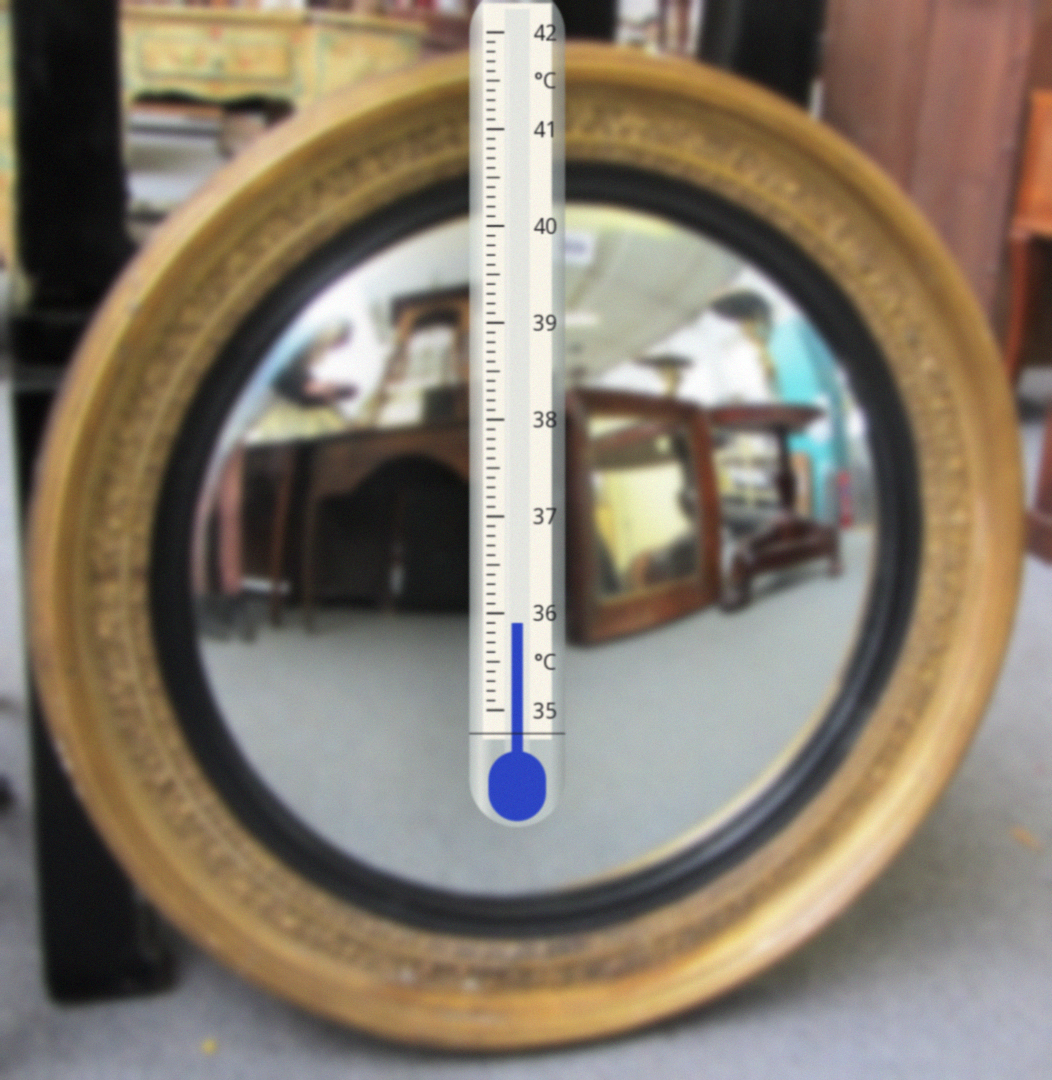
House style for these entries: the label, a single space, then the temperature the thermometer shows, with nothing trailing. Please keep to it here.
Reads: 35.9 °C
